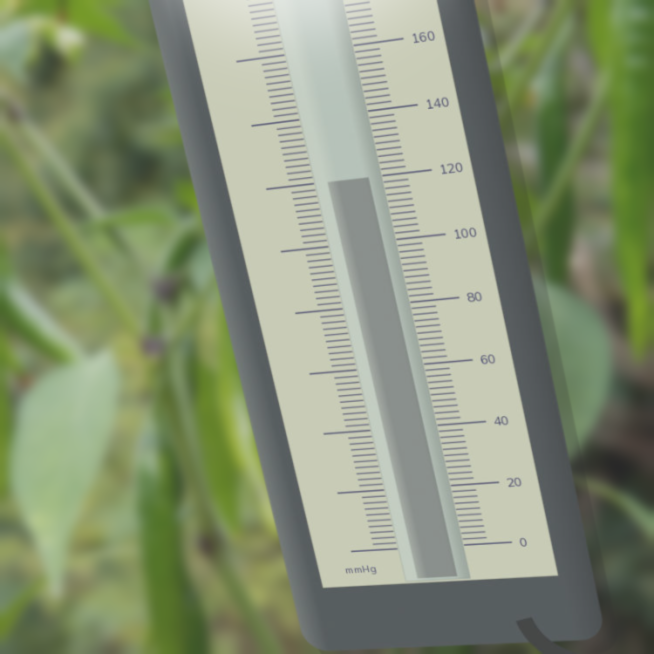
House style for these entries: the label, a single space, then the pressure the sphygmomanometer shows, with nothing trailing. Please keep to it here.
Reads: 120 mmHg
